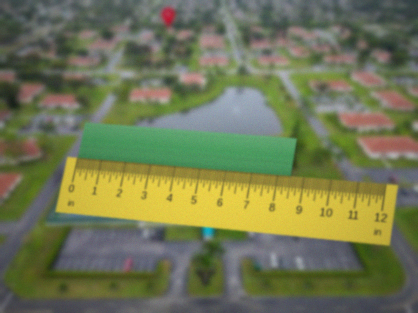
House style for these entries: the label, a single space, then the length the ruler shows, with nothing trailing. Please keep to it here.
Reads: 8.5 in
